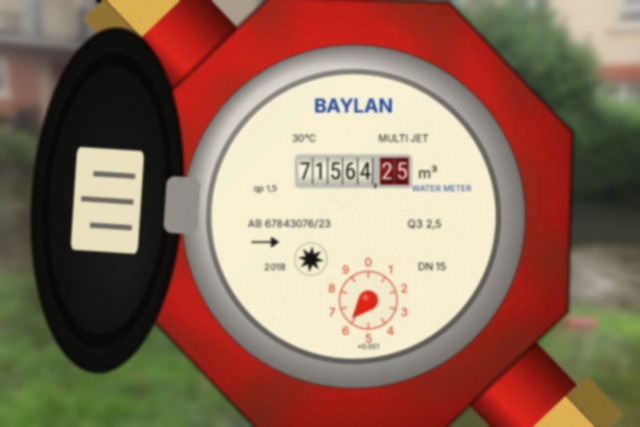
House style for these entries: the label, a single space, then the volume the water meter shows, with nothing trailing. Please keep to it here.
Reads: 71564.256 m³
